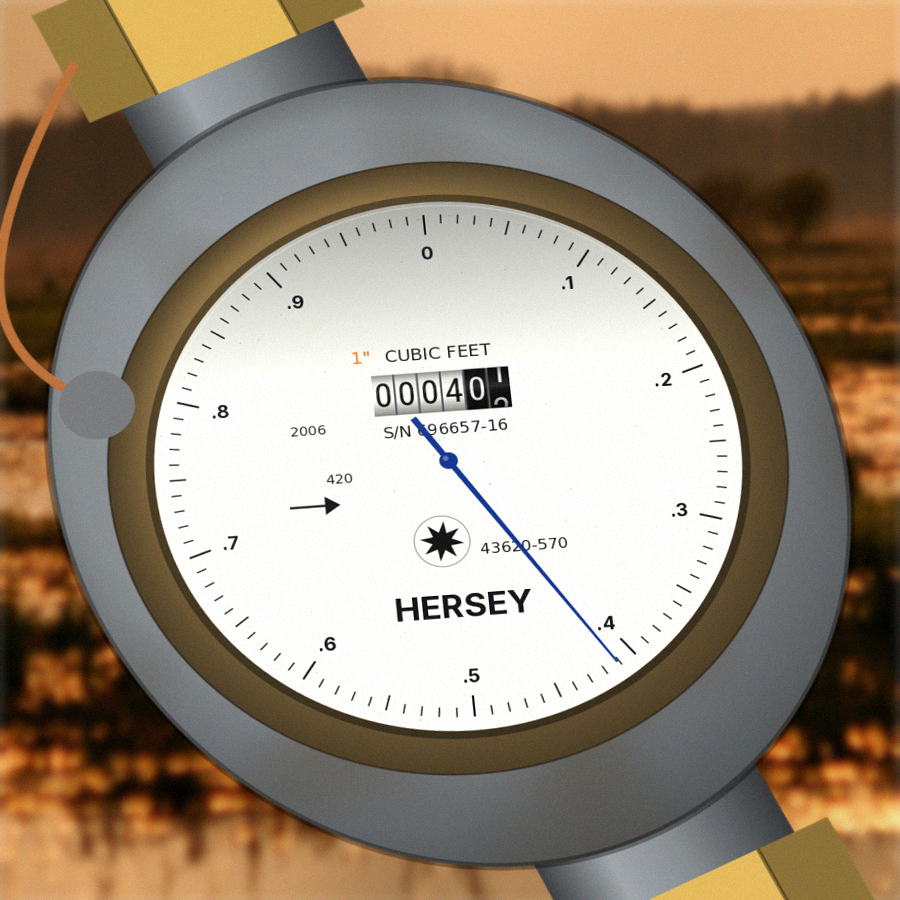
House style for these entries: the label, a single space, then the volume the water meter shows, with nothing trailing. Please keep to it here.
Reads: 401.41 ft³
